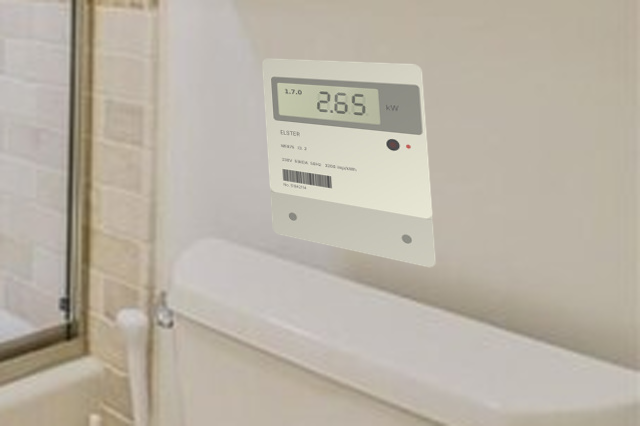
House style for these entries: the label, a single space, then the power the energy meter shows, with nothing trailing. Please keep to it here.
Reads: 2.65 kW
